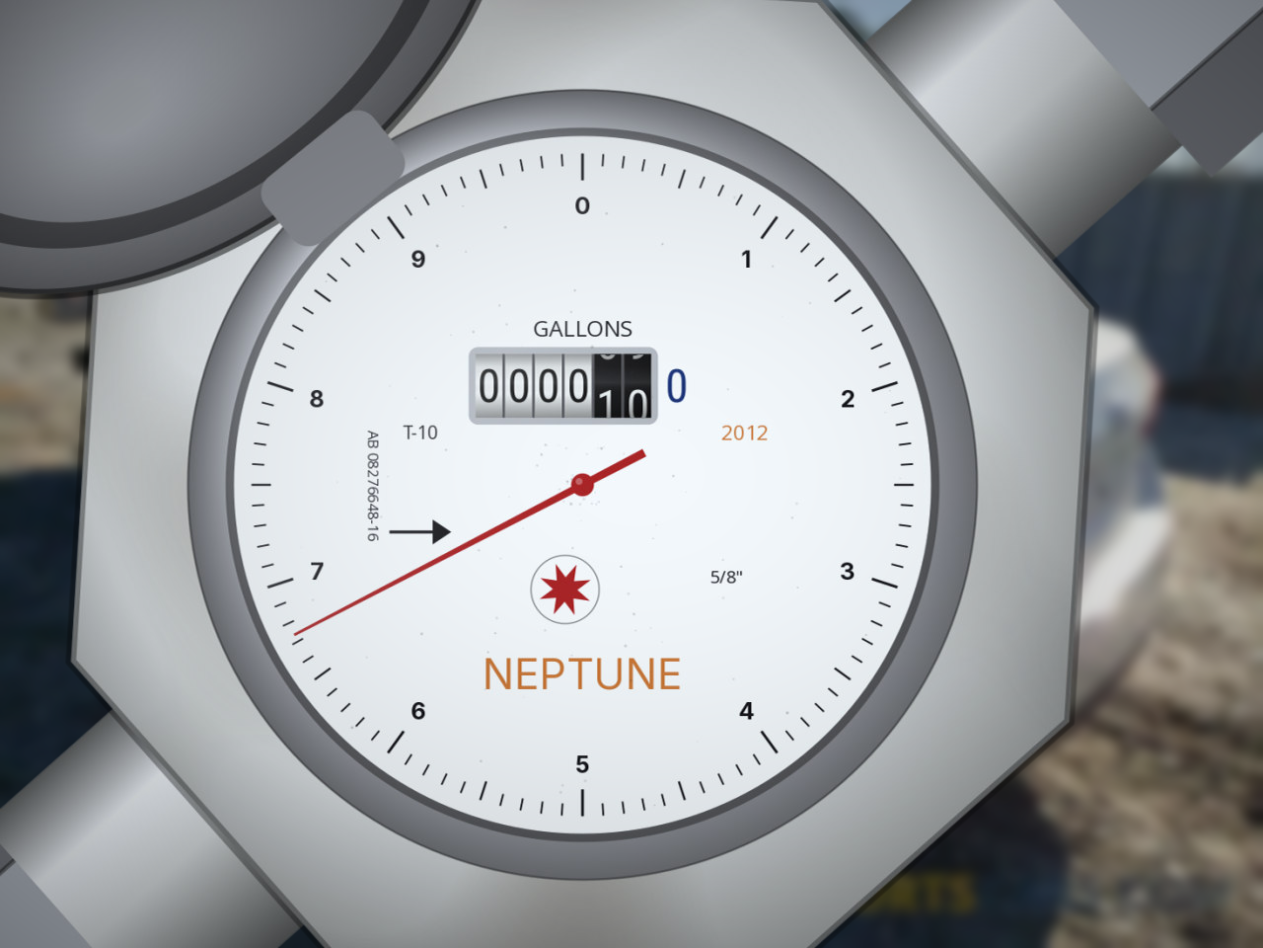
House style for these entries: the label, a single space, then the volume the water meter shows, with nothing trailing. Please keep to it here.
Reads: 96.7 gal
